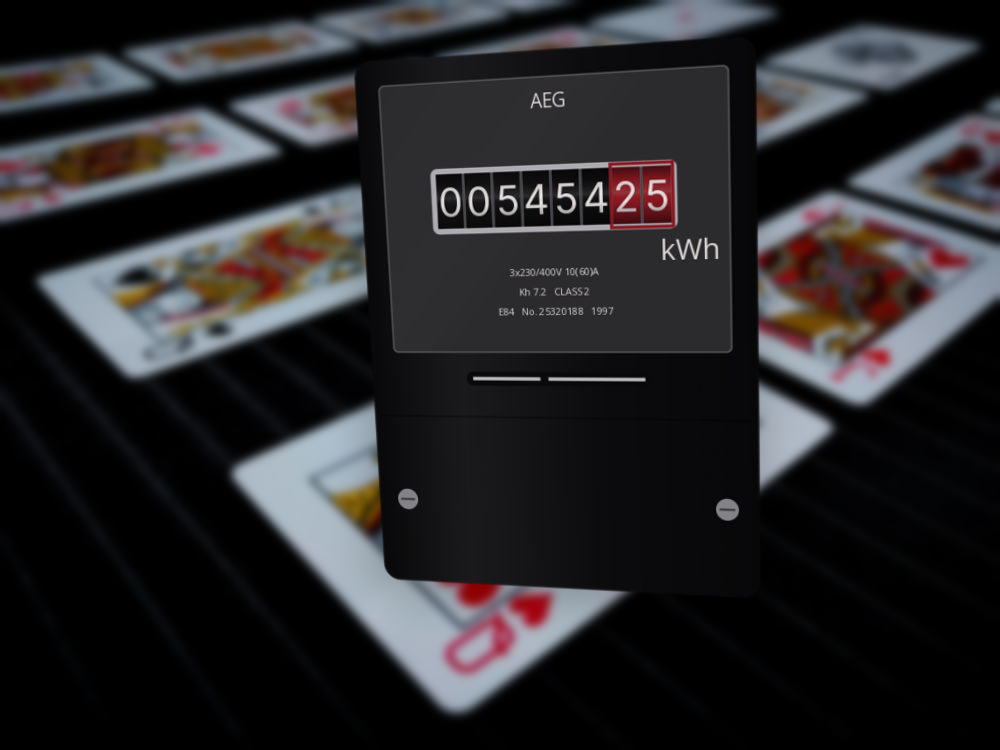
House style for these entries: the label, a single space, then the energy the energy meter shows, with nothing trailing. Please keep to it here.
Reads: 5454.25 kWh
